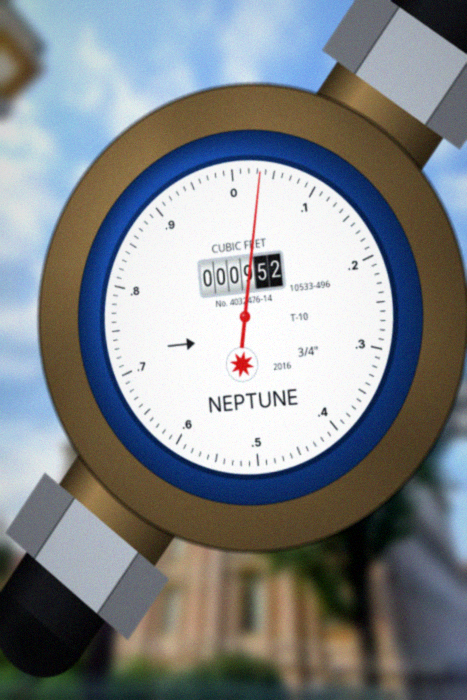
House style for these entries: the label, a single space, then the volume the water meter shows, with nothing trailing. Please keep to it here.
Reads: 952.03 ft³
